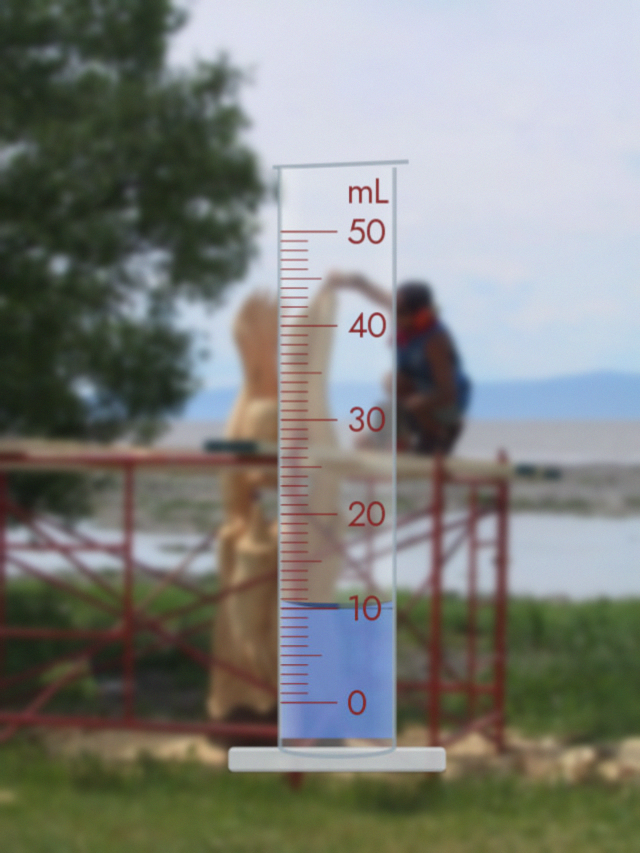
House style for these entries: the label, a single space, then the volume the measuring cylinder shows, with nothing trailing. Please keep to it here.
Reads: 10 mL
